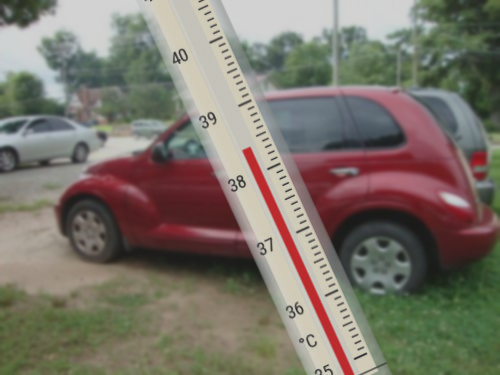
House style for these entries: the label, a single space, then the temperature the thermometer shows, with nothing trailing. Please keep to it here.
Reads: 38.4 °C
